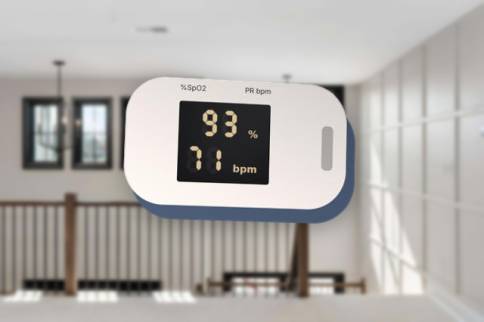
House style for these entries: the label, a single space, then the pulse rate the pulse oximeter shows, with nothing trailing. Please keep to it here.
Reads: 71 bpm
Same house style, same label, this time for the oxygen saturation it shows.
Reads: 93 %
